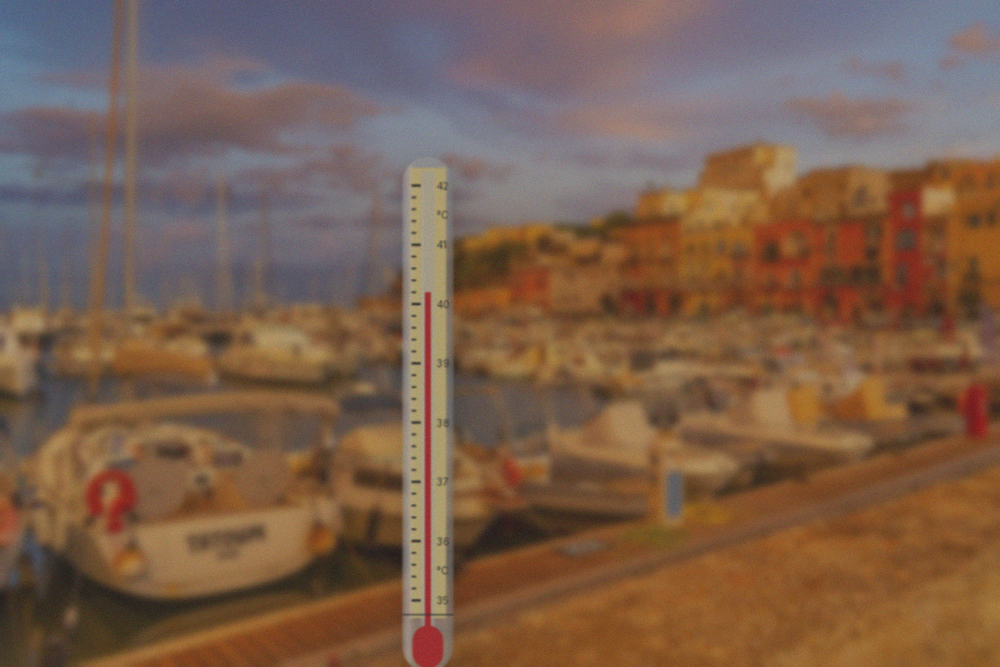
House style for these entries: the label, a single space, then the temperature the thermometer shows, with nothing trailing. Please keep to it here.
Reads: 40.2 °C
